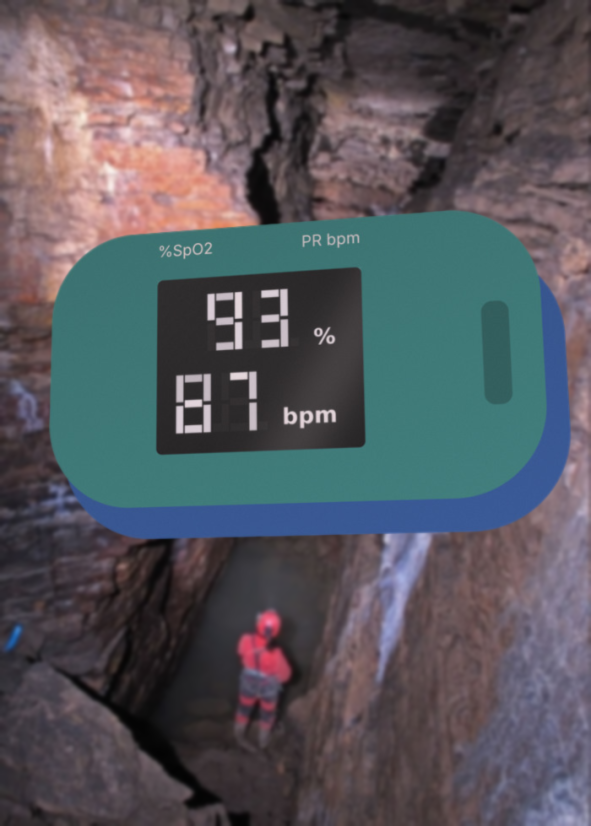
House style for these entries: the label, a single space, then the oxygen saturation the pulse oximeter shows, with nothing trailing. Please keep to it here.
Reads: 93 %
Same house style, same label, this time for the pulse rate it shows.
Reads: 87 bpm
